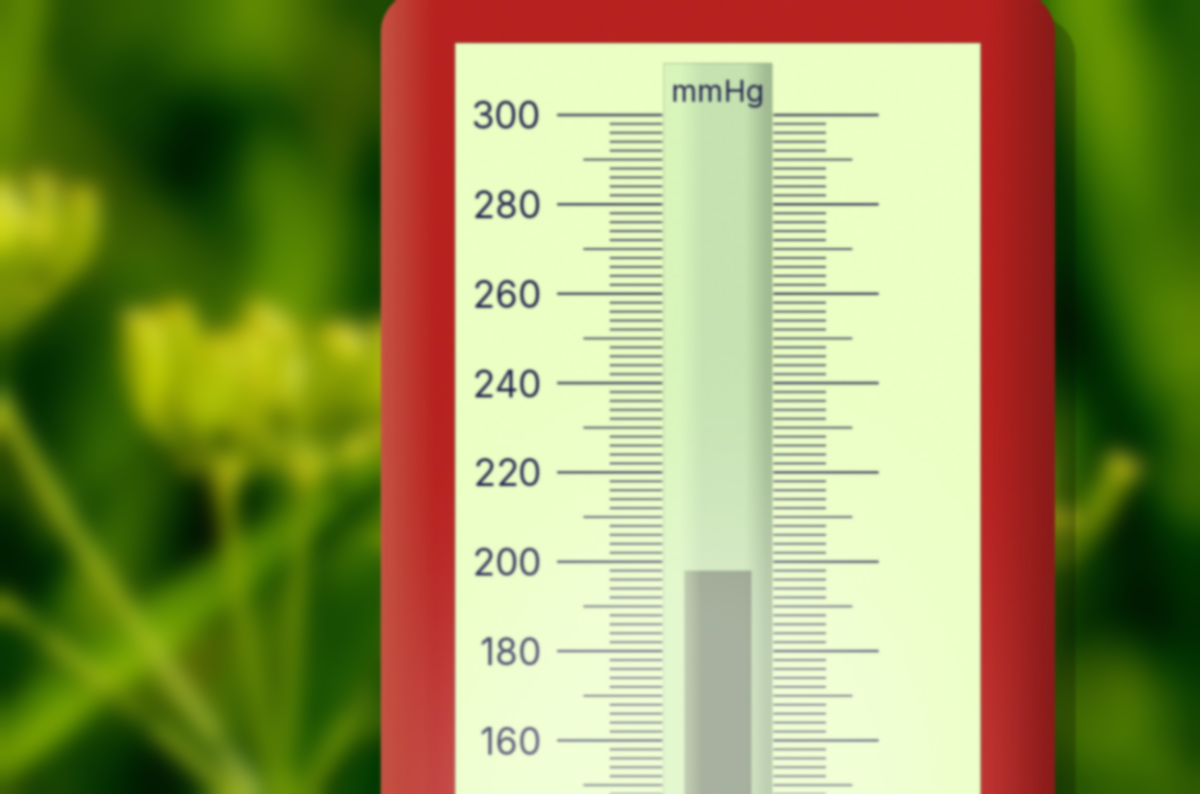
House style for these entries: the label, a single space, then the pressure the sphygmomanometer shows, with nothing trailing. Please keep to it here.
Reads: 198 mmHg
